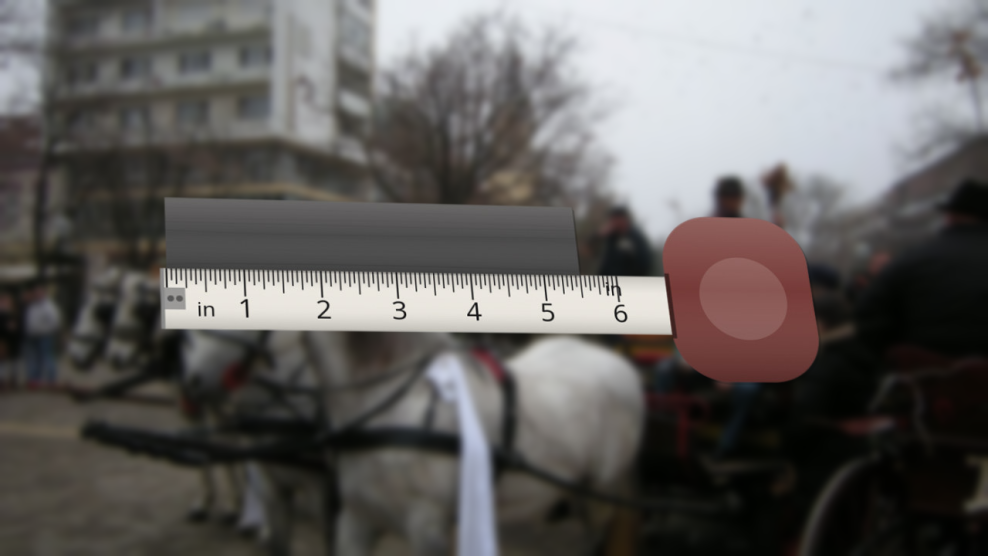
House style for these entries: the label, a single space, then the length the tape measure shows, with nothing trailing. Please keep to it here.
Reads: 5.5 in
